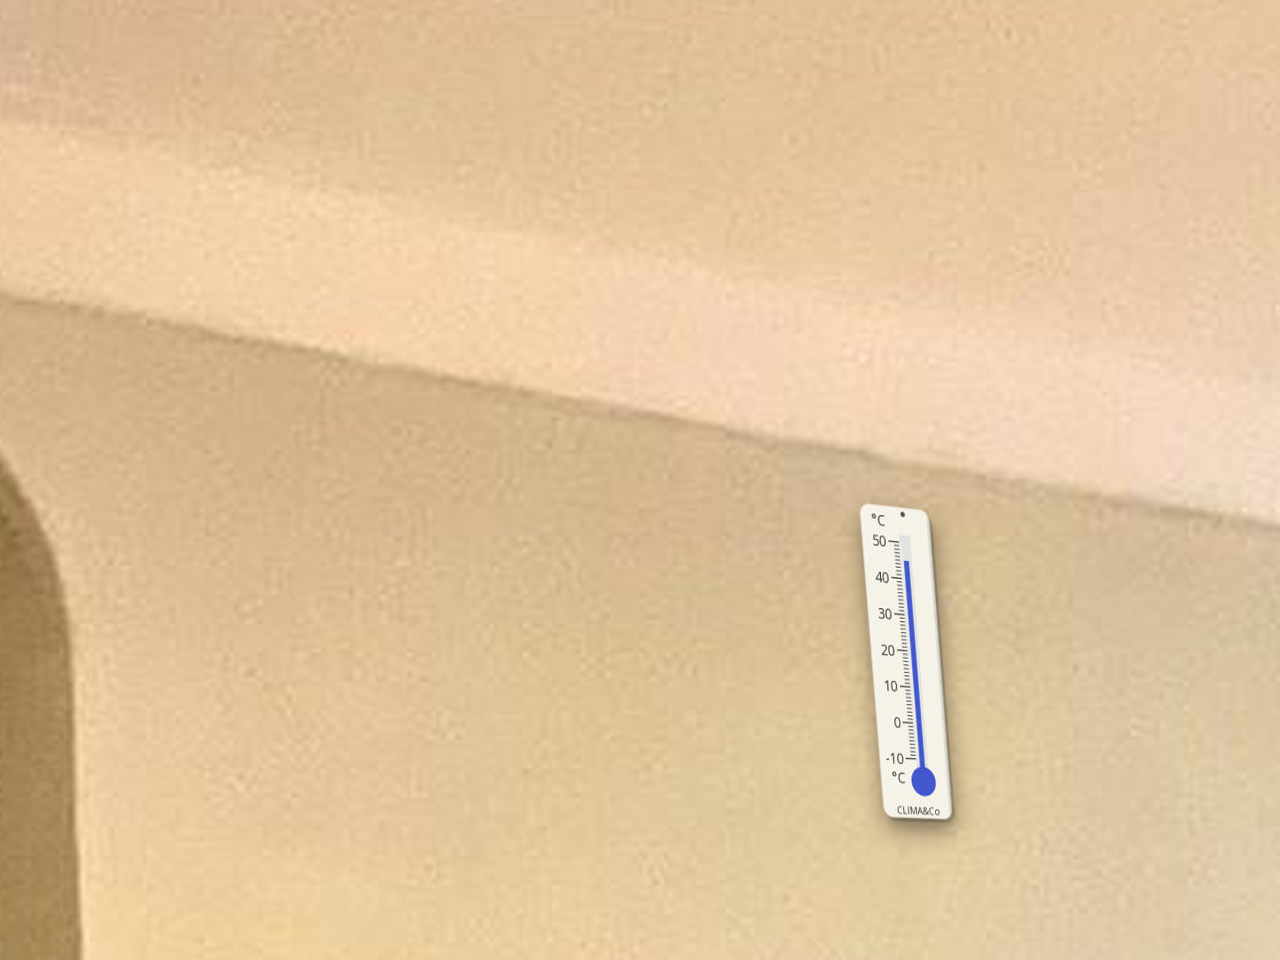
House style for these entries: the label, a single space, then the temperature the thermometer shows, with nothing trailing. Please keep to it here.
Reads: 45 °C
